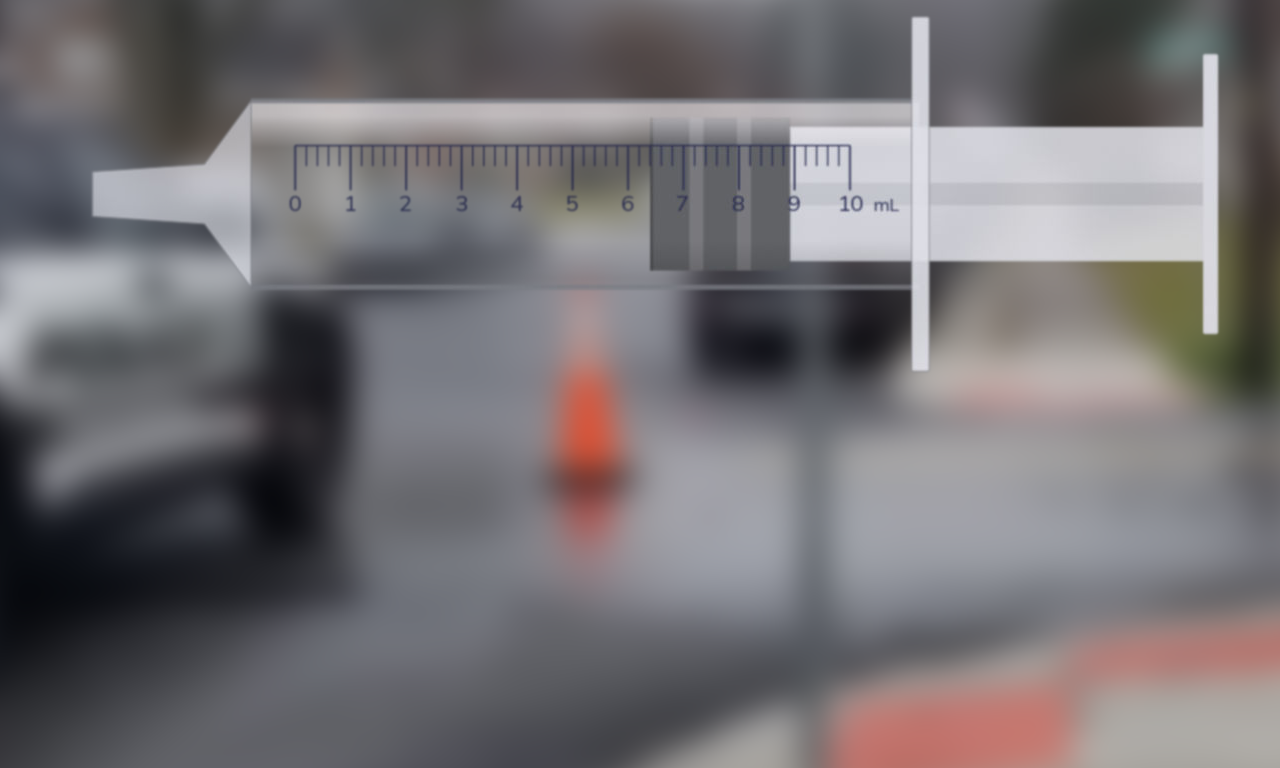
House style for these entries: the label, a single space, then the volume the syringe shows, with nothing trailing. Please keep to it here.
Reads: 6.4 mL
